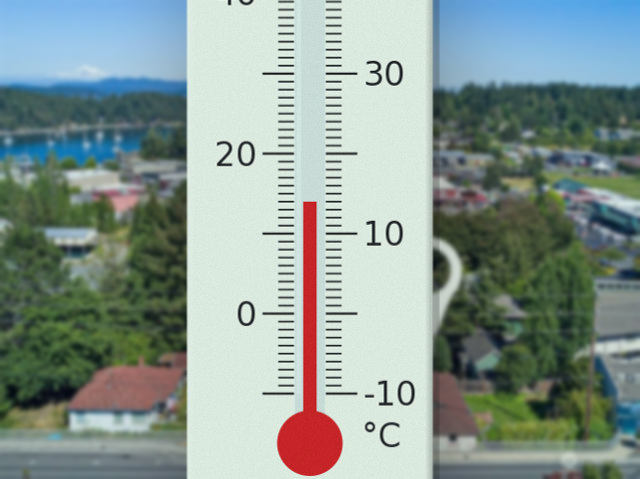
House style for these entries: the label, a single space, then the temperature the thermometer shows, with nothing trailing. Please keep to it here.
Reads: 14 °C
